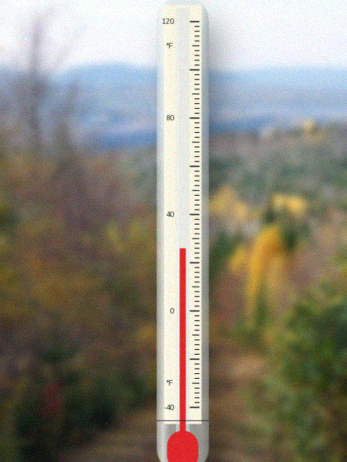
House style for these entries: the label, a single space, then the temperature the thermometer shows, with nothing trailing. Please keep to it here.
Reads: 26 °F
